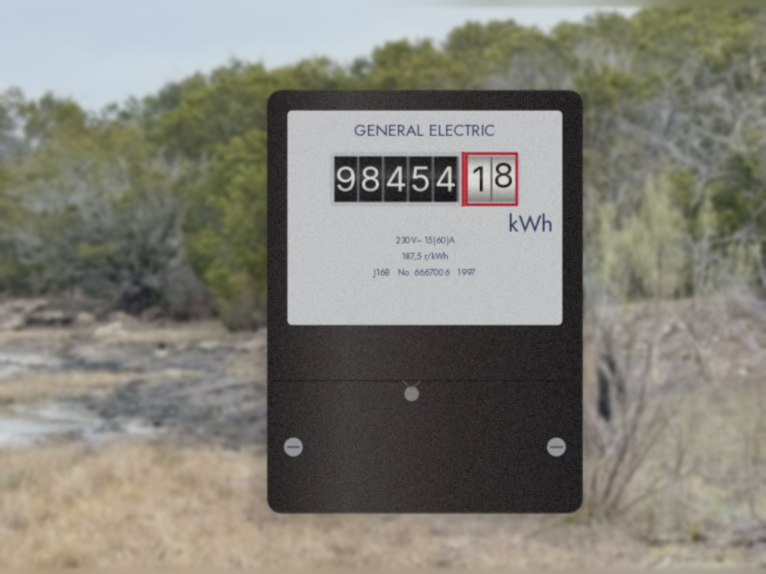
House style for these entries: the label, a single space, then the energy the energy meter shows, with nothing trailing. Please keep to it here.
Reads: 98454.18 kWh
